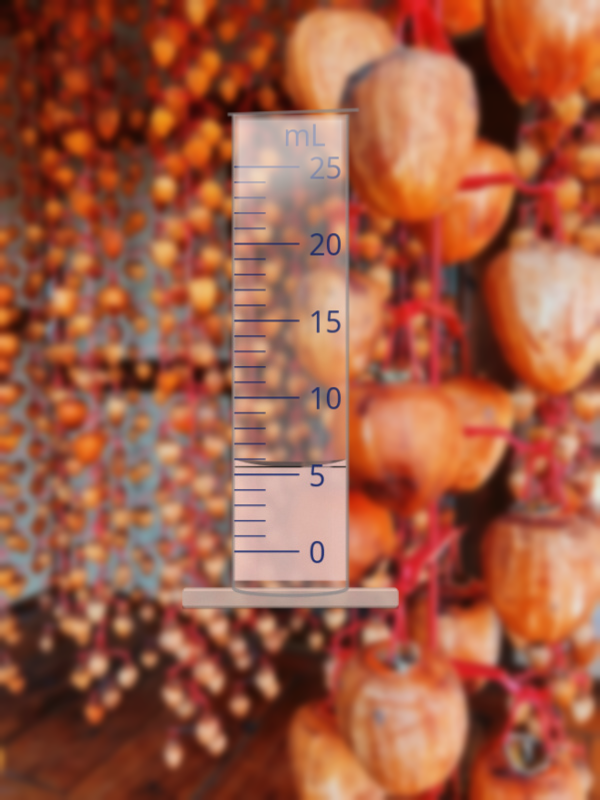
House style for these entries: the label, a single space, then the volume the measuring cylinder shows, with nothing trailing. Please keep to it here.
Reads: 5.5 mL
